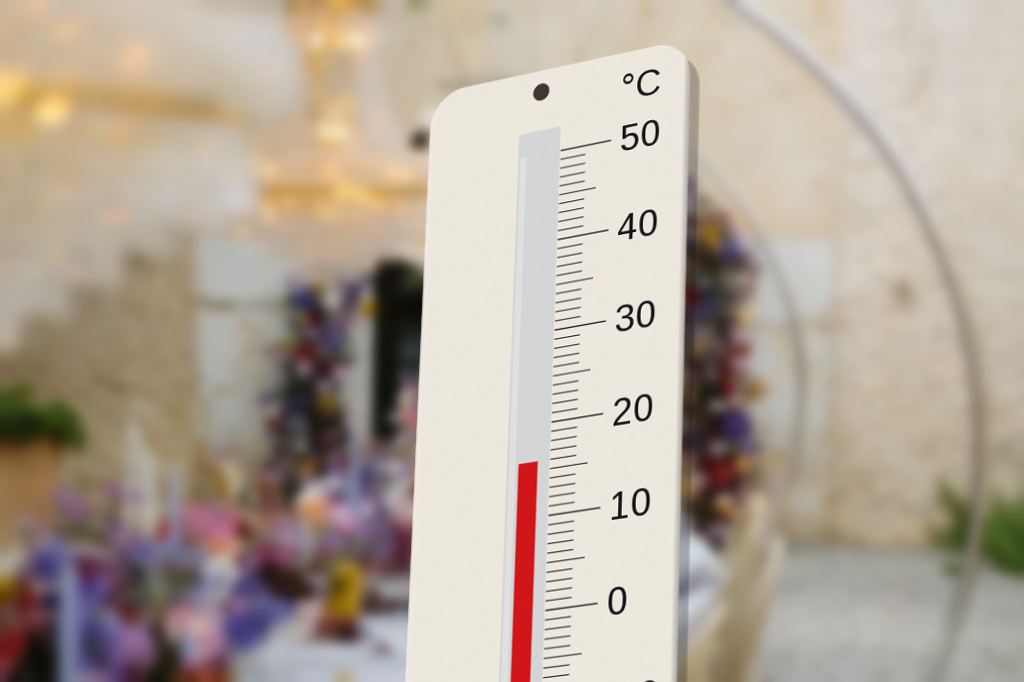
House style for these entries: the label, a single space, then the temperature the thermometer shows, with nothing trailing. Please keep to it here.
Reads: 16 °C
